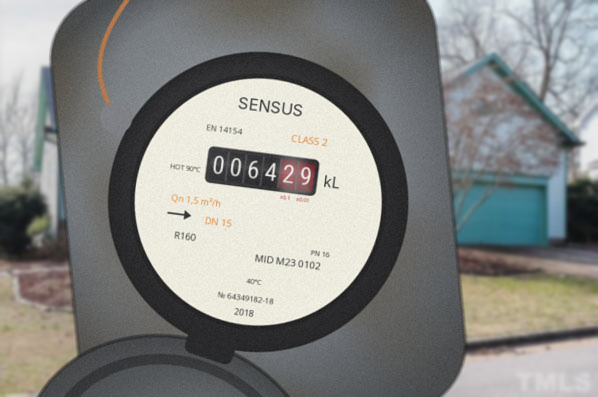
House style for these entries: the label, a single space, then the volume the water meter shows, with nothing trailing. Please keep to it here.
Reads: 64.29 kL
